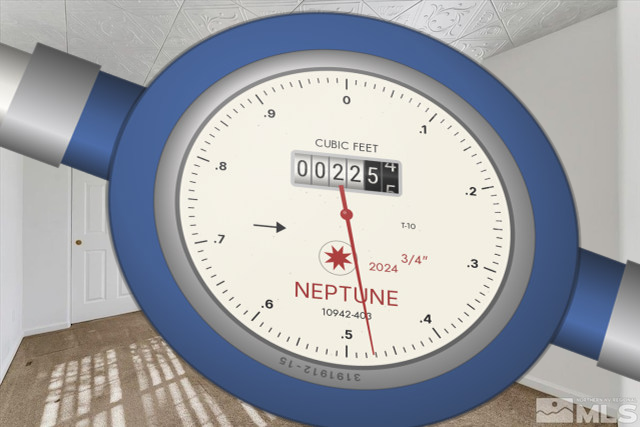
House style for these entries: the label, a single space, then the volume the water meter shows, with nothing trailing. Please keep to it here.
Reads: 2254.47 ft³
